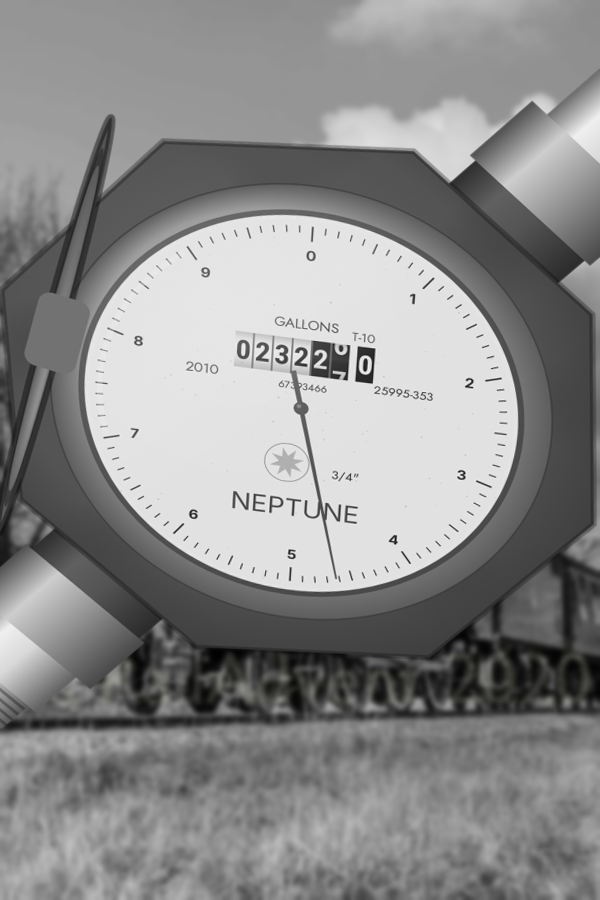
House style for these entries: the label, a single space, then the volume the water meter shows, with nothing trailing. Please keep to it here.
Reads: 232264.6 gal
